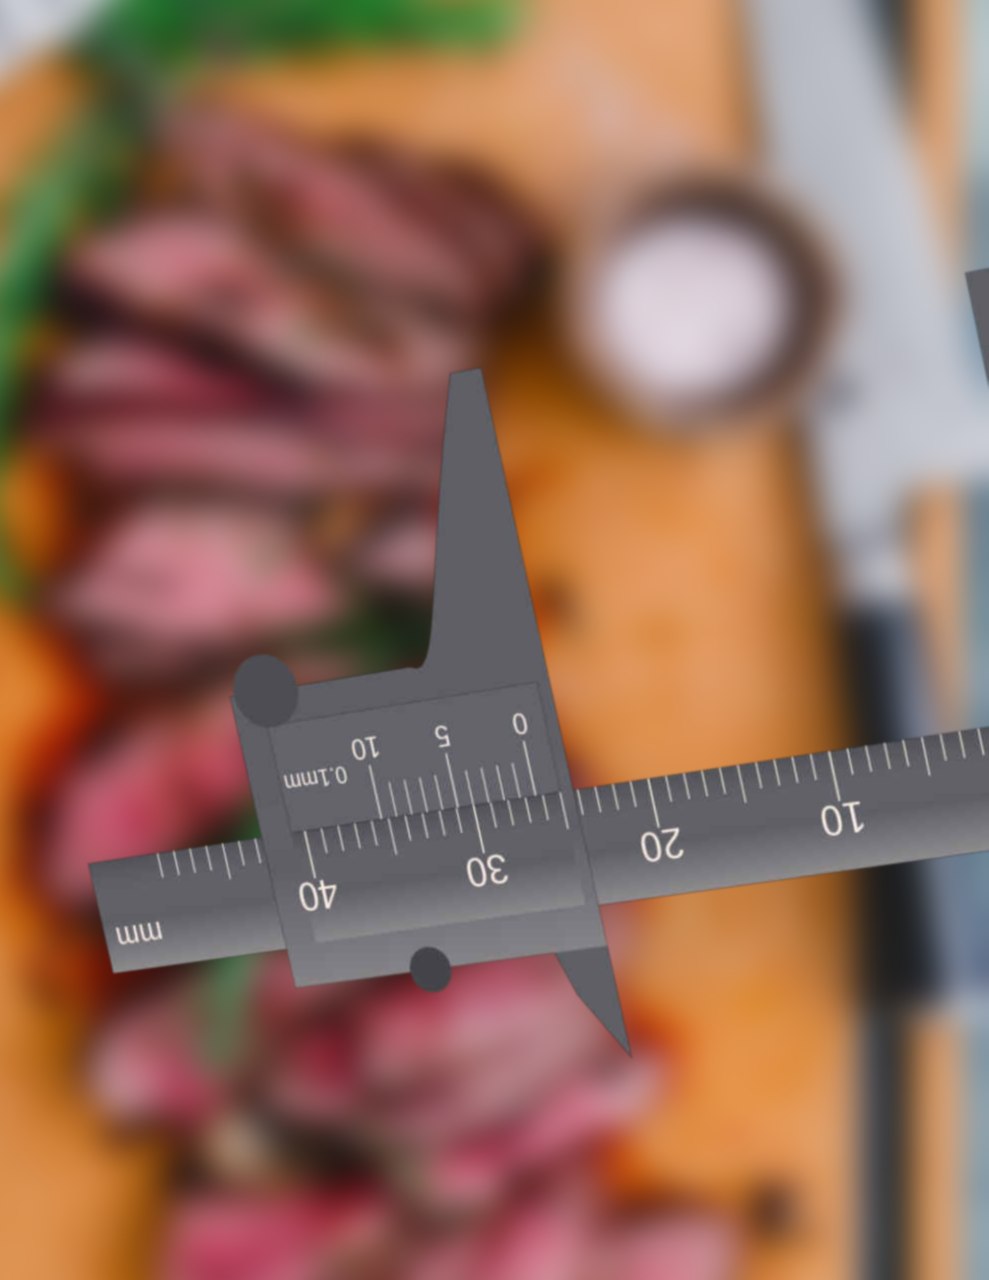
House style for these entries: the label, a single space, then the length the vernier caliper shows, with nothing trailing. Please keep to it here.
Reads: 26.4 mm
